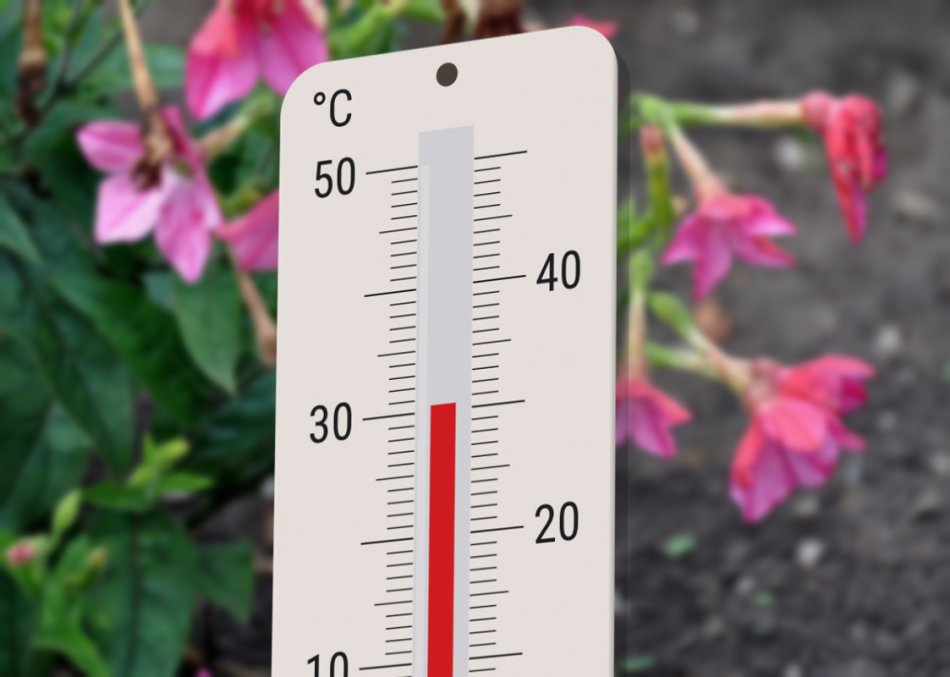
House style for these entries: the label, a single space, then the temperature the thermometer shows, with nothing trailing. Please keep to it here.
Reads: 30.5 °C
